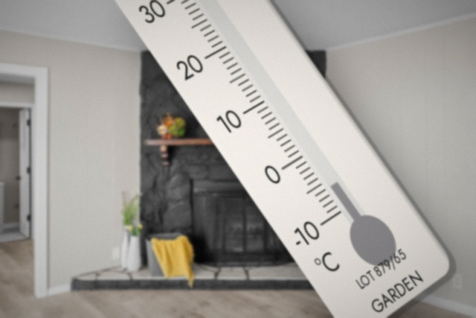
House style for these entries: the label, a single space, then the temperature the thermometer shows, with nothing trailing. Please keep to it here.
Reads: -6 °C
